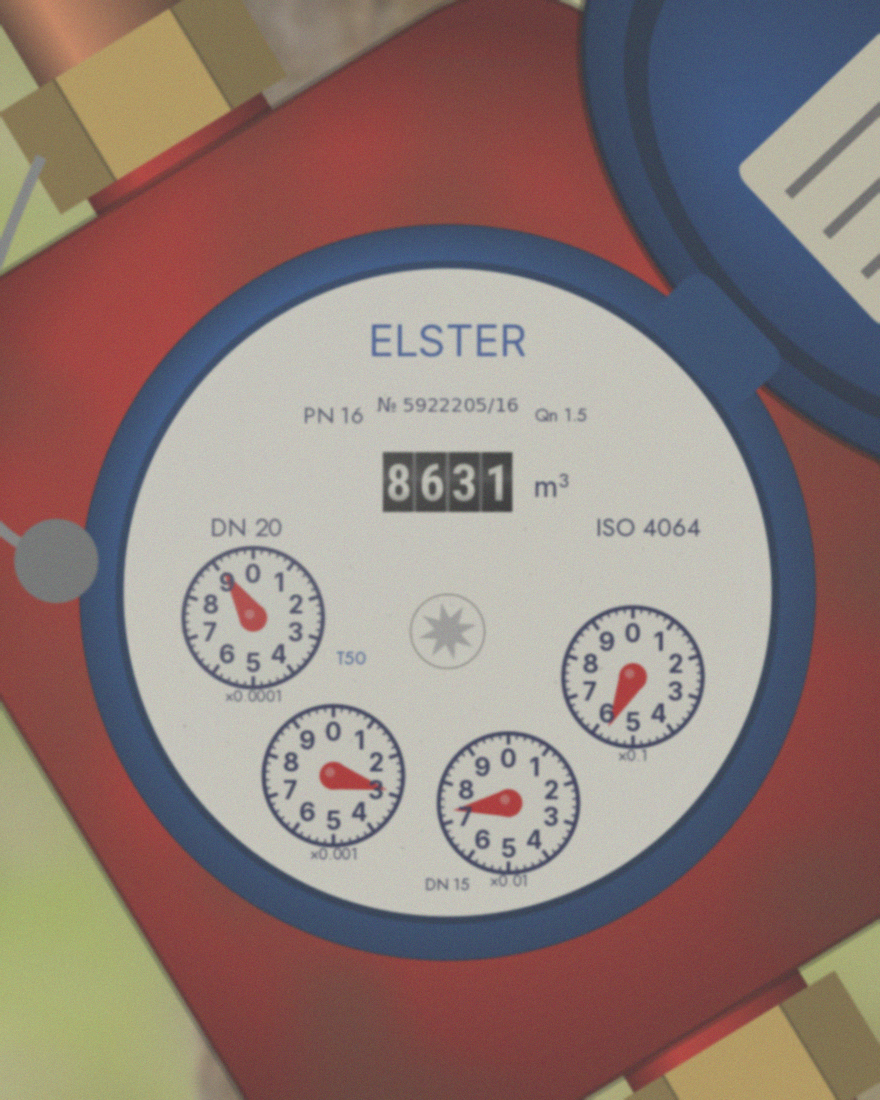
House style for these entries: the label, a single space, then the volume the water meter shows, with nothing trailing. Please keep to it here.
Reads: 8631.5729 m³
